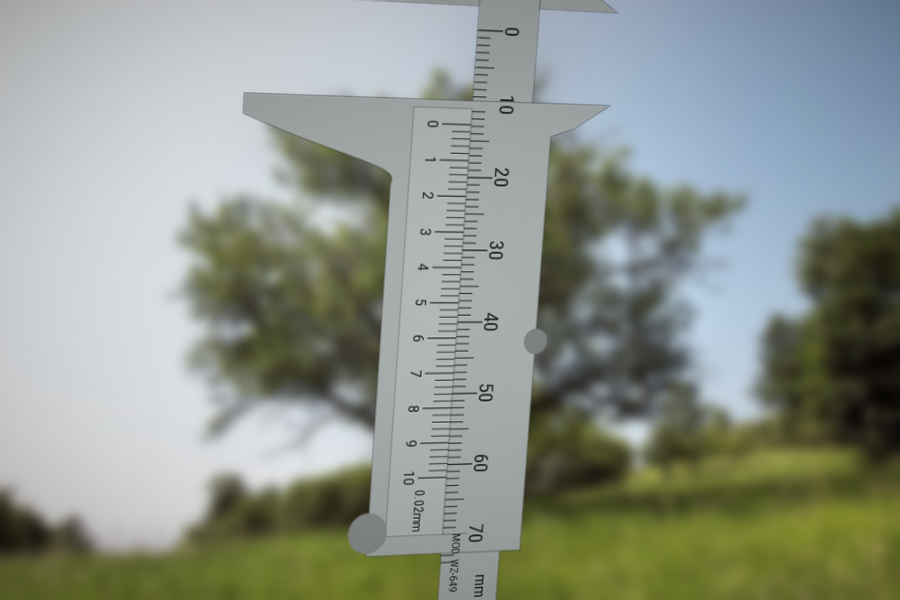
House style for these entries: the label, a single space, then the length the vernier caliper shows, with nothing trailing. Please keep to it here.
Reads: 12.8 mm
